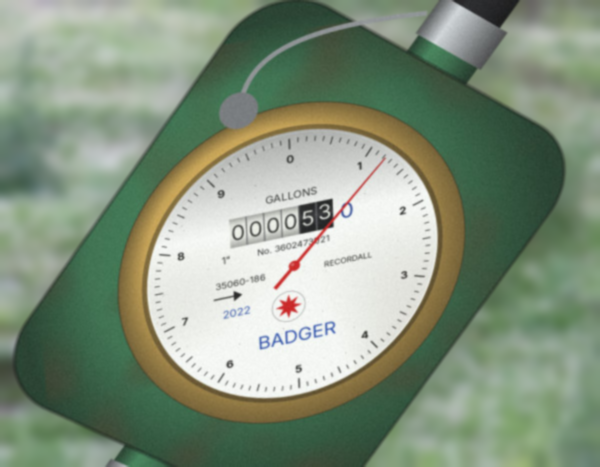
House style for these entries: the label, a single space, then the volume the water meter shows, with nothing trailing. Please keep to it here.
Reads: 531.2 gal
